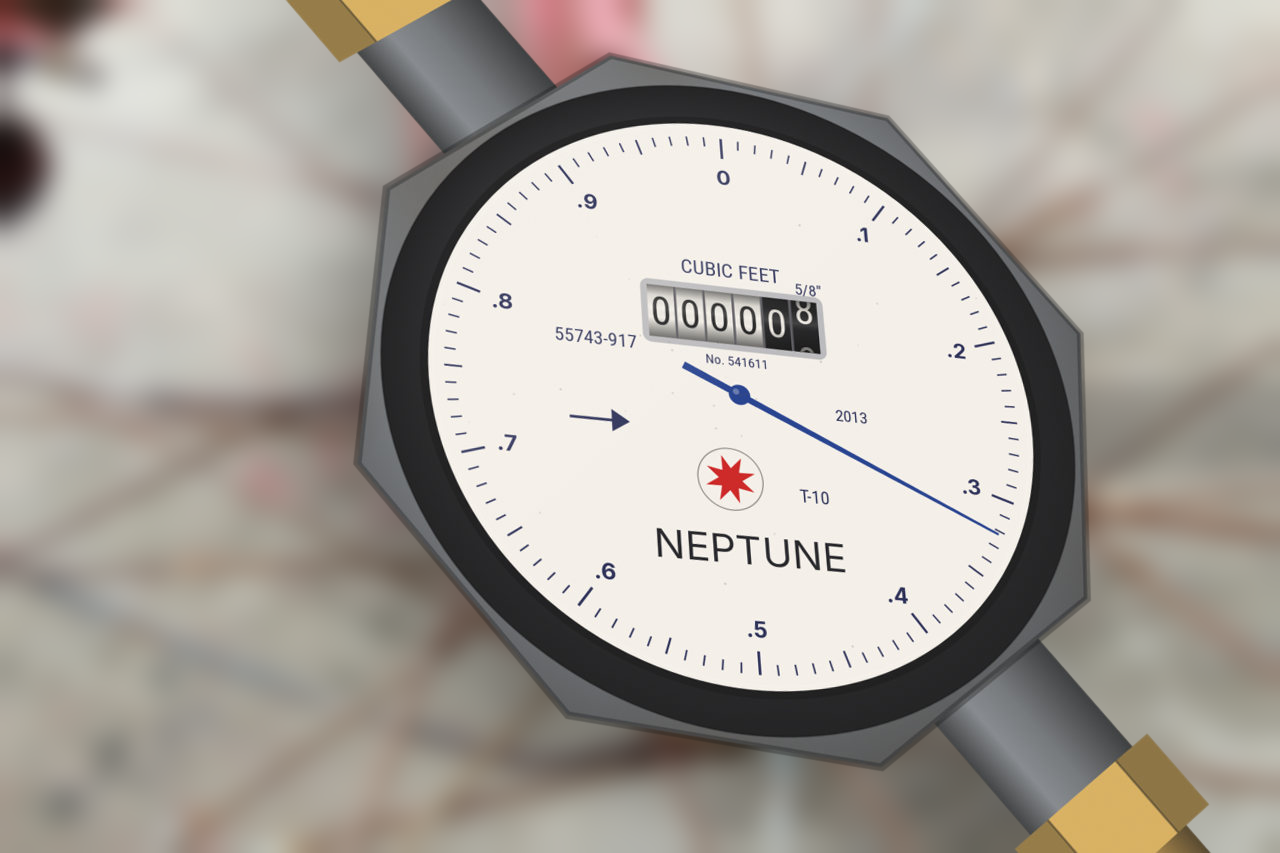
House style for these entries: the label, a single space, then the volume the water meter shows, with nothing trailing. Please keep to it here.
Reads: 8.32 ft³
